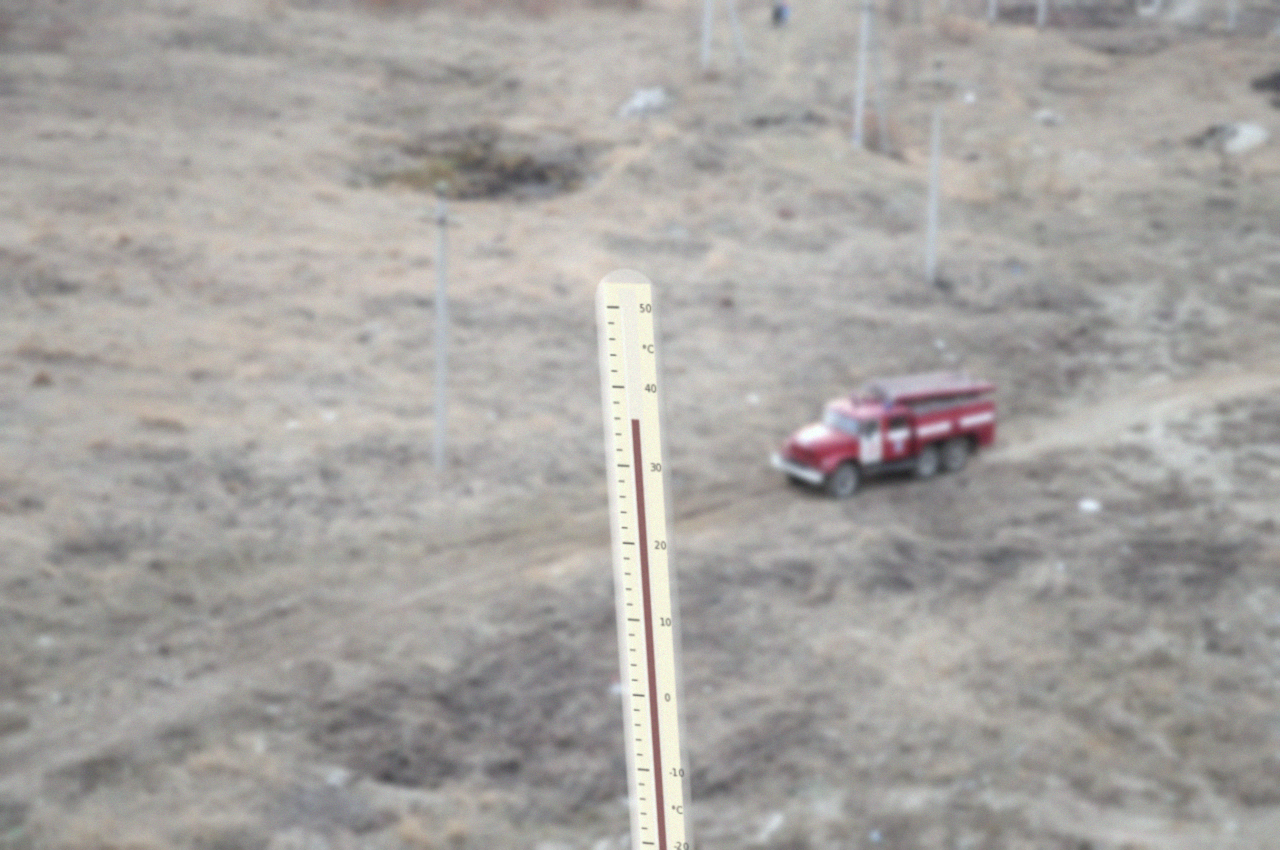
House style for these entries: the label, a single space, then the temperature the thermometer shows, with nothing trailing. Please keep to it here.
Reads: 36 °C
